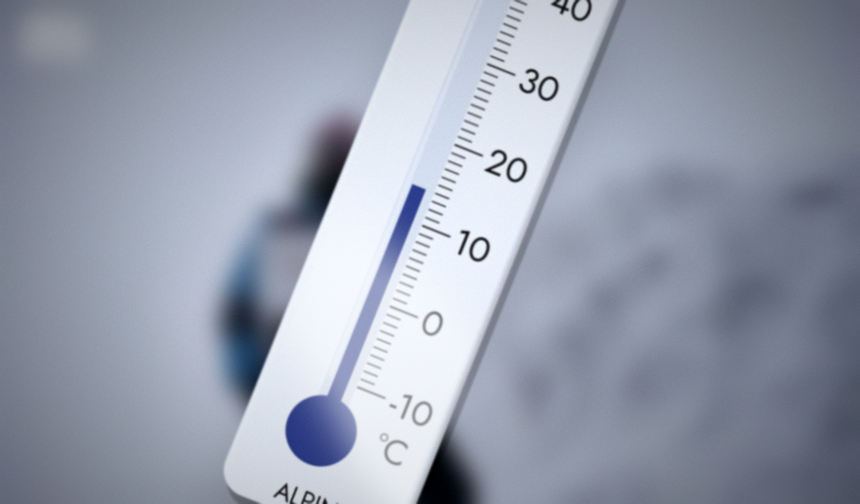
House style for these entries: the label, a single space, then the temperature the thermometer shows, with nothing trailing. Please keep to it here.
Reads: 14 °C
